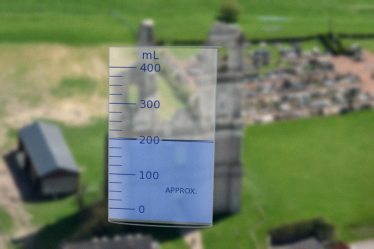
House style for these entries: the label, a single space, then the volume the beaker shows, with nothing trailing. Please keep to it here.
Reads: 200 mL
